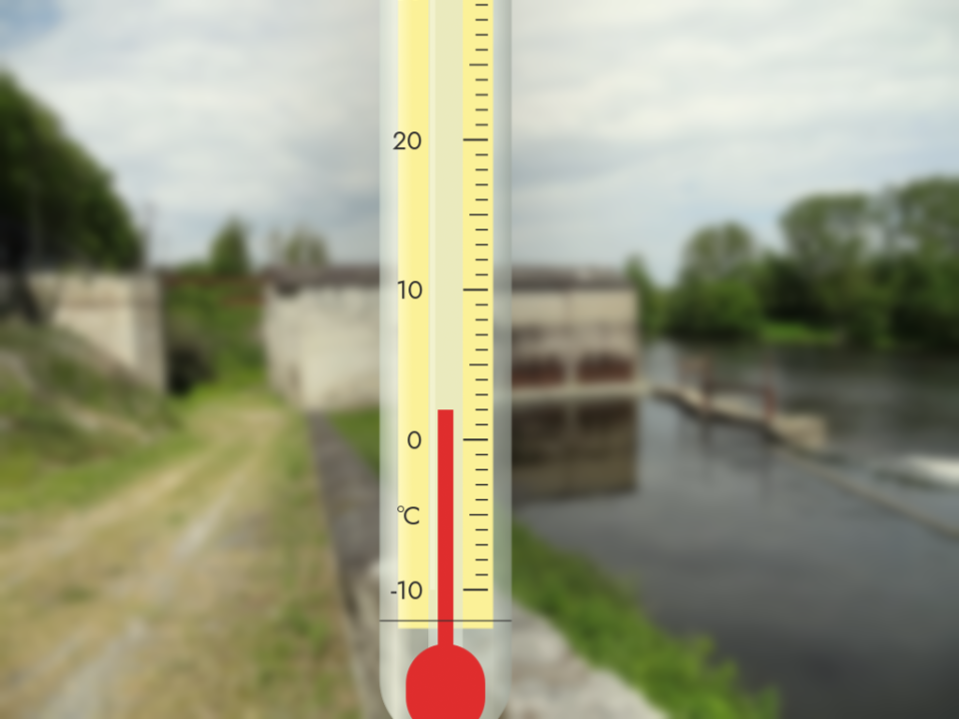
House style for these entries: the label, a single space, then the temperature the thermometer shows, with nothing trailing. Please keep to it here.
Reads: 2 °C
